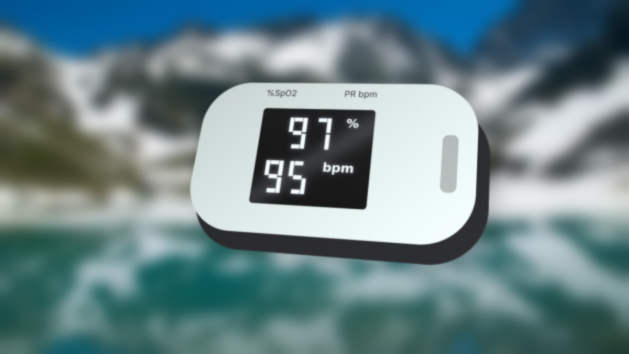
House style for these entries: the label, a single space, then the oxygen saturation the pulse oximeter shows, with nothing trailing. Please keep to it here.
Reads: 97 %
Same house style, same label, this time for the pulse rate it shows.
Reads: 95 bpm
